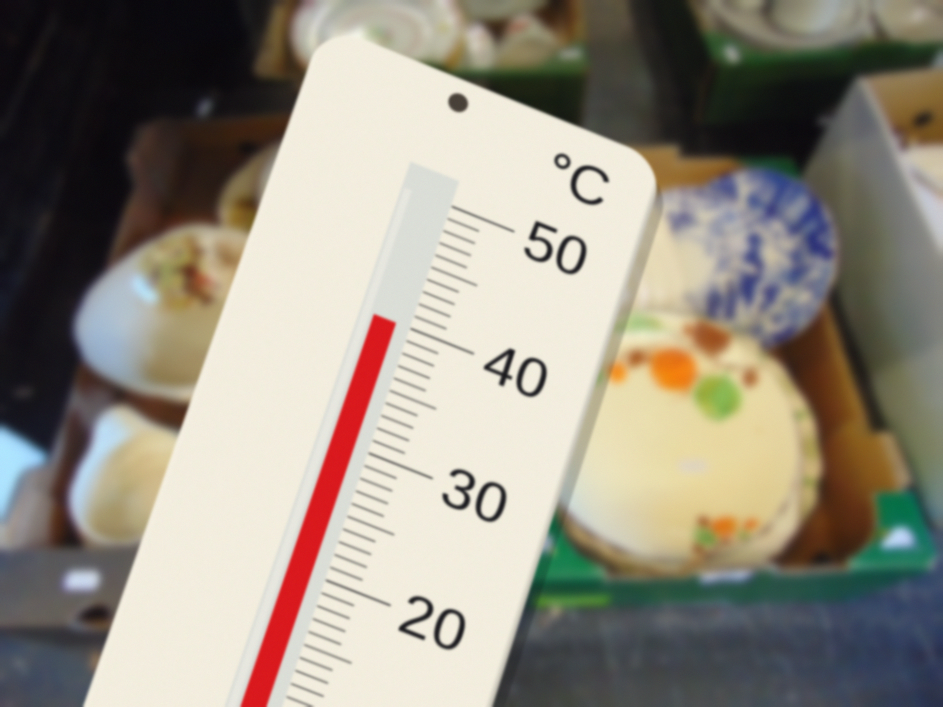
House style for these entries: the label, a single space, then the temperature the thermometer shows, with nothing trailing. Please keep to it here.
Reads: 40 °C
